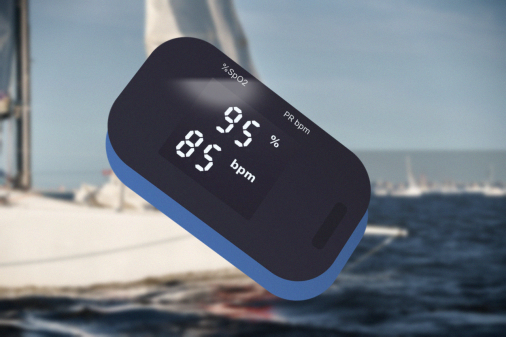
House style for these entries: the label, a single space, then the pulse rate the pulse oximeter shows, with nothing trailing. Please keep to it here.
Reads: 85 bpm
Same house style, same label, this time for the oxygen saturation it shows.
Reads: 95 %
